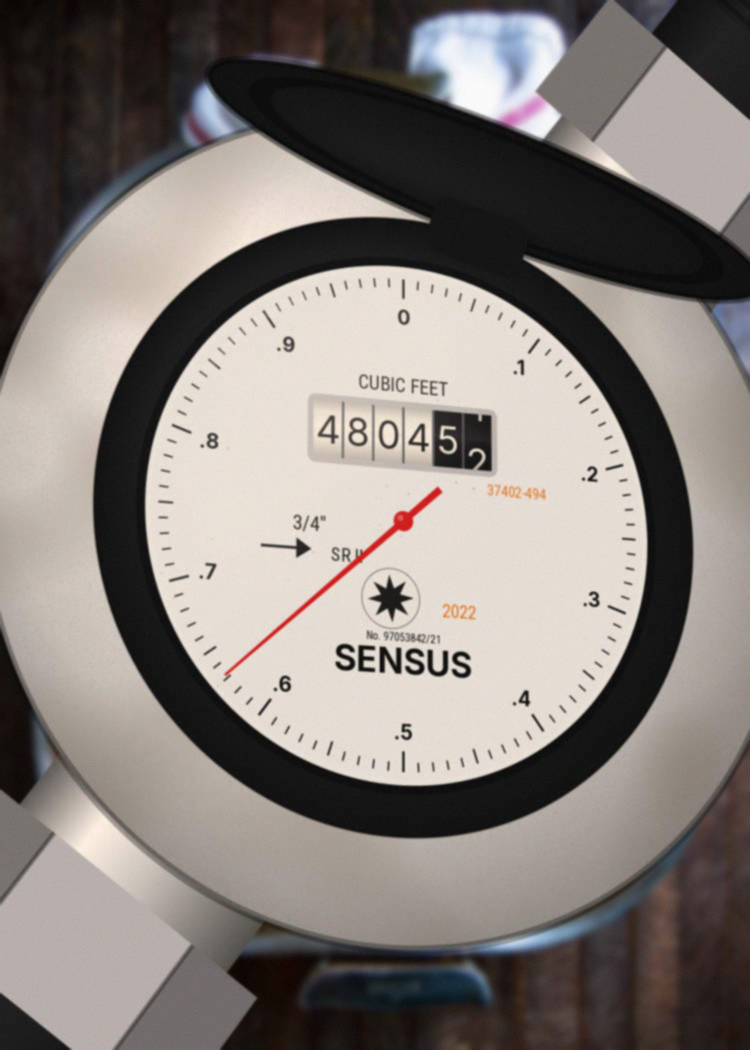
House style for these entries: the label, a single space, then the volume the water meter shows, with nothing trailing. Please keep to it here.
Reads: 480451.63 ft³
